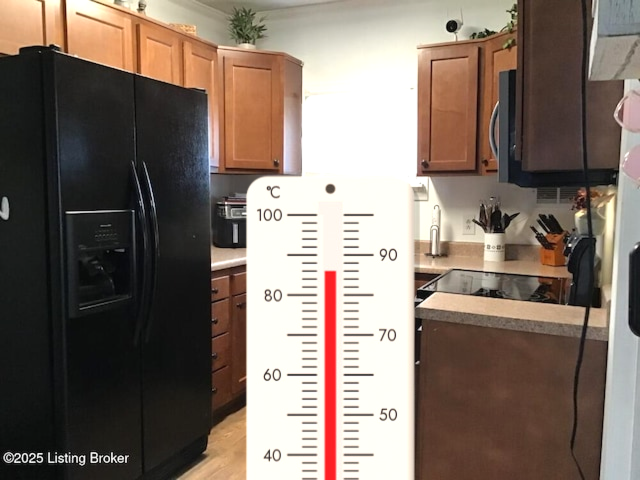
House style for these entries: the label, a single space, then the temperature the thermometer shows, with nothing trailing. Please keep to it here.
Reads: 86 °C
